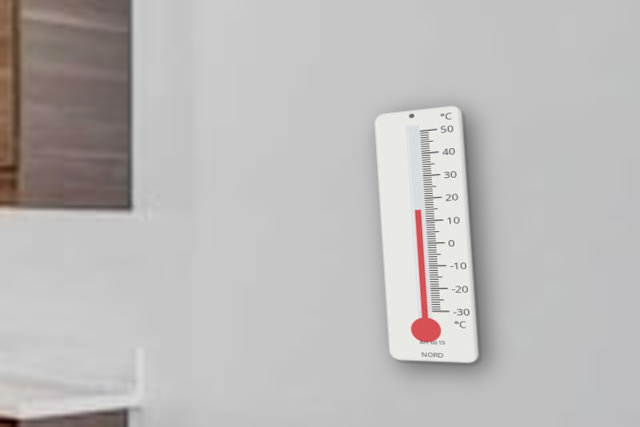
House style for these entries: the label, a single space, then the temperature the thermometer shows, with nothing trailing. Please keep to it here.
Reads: 15 °C
